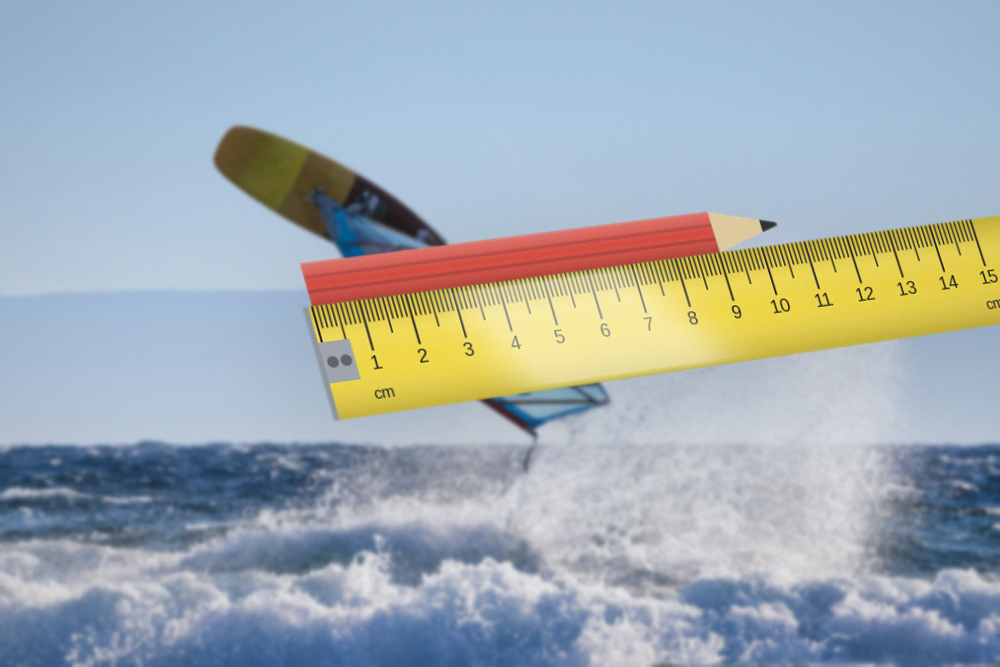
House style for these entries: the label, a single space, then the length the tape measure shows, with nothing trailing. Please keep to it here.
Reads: 10.5 cm
